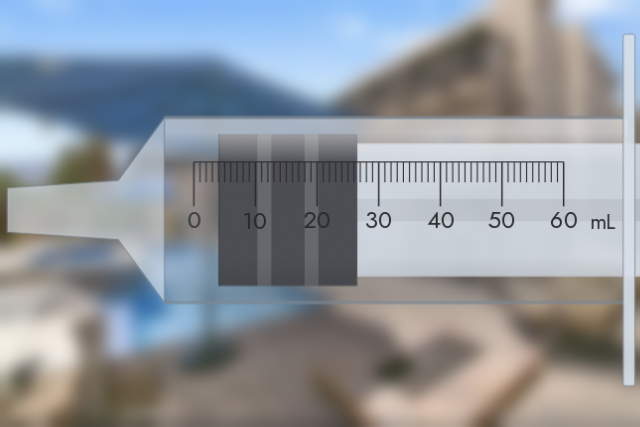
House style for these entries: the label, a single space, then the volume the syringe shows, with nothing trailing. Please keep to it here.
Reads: 4 mL
